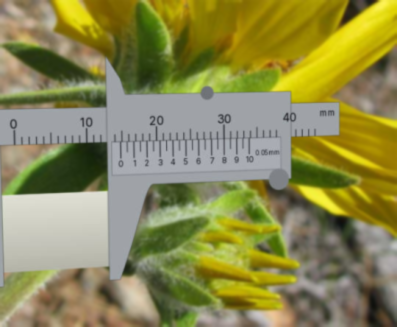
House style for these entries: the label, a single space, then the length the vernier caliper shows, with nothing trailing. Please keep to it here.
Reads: 14.8 mm
